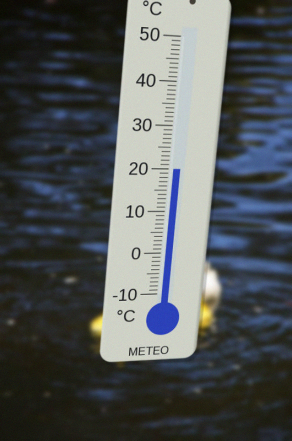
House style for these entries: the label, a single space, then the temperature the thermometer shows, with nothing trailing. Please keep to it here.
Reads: 20 °C
